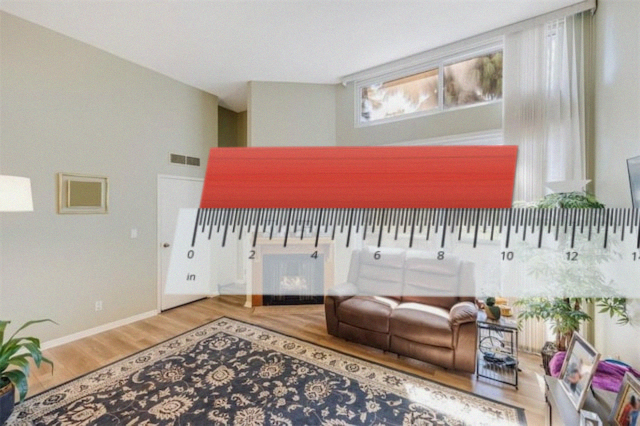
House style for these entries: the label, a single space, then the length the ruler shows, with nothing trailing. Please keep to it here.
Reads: 10 in
